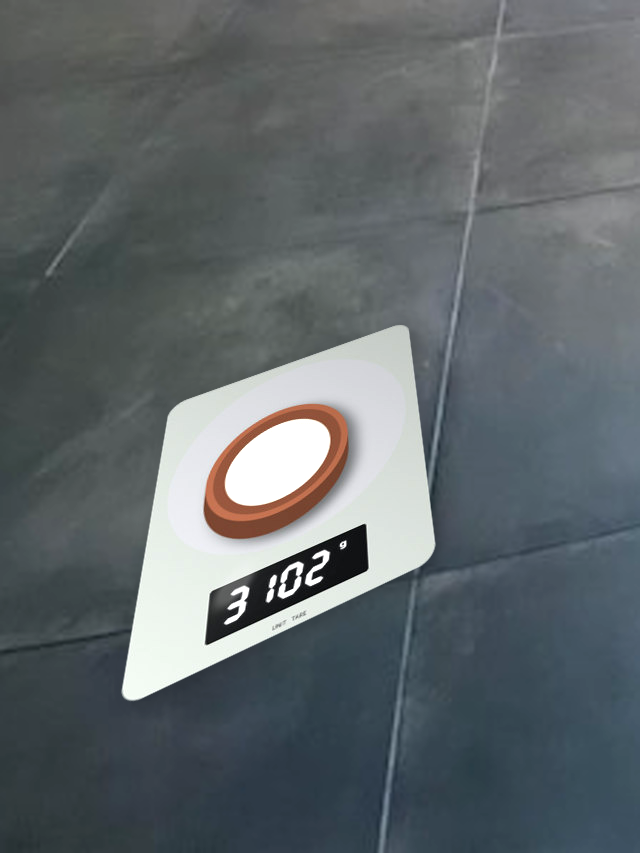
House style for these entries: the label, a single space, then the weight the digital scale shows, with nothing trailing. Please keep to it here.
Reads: 3102 g
